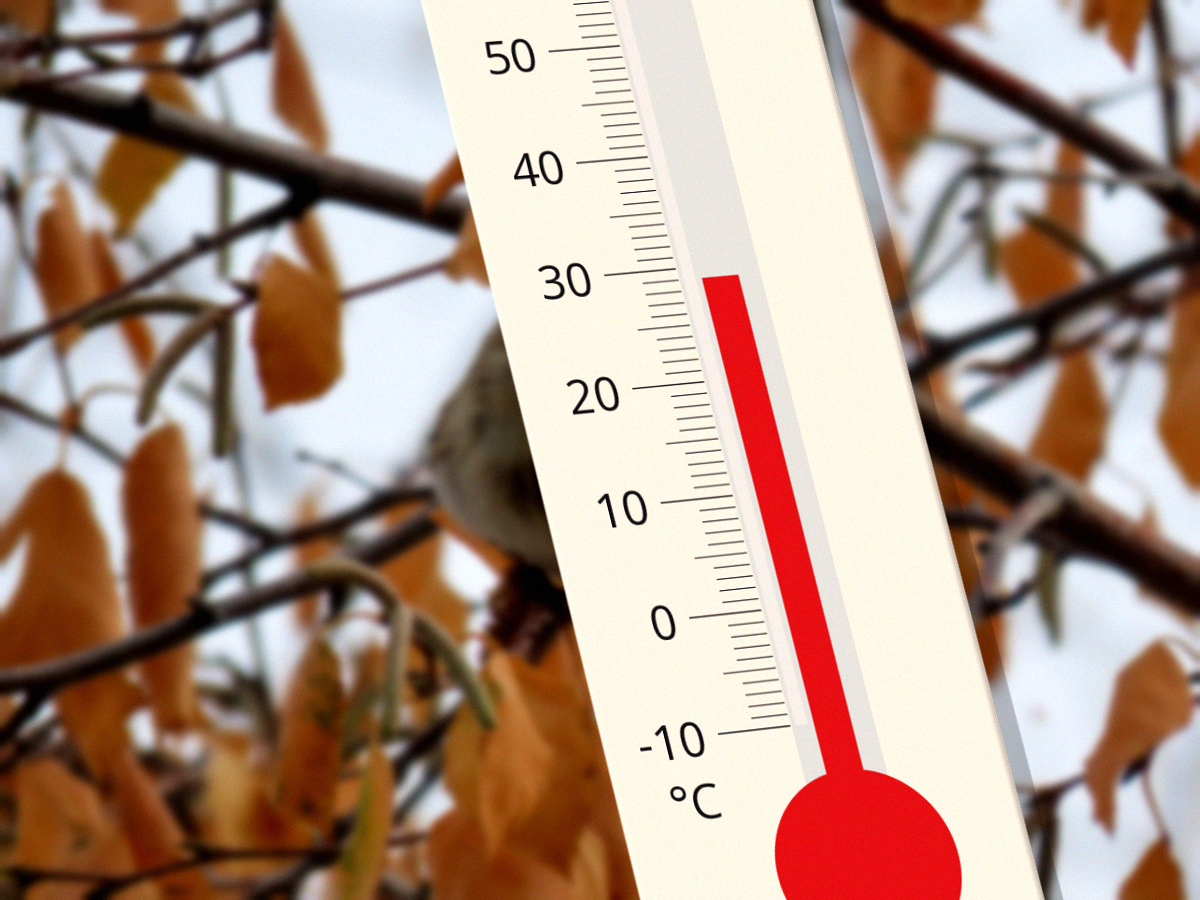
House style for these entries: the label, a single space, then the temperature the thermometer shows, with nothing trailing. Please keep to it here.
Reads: 29 °C
